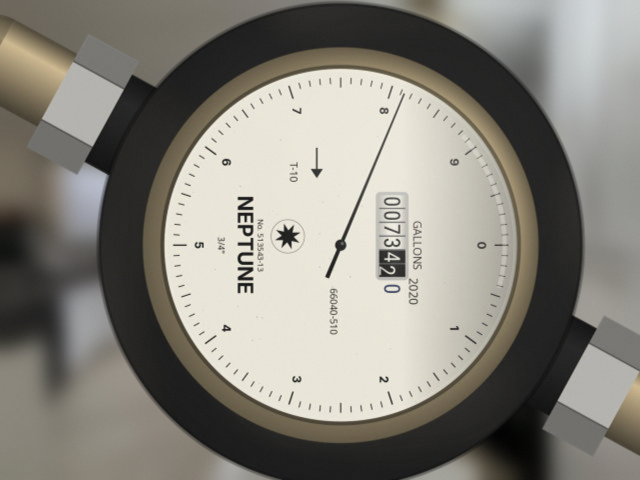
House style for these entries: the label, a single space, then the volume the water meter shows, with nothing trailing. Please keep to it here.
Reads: 73418.1 gal
